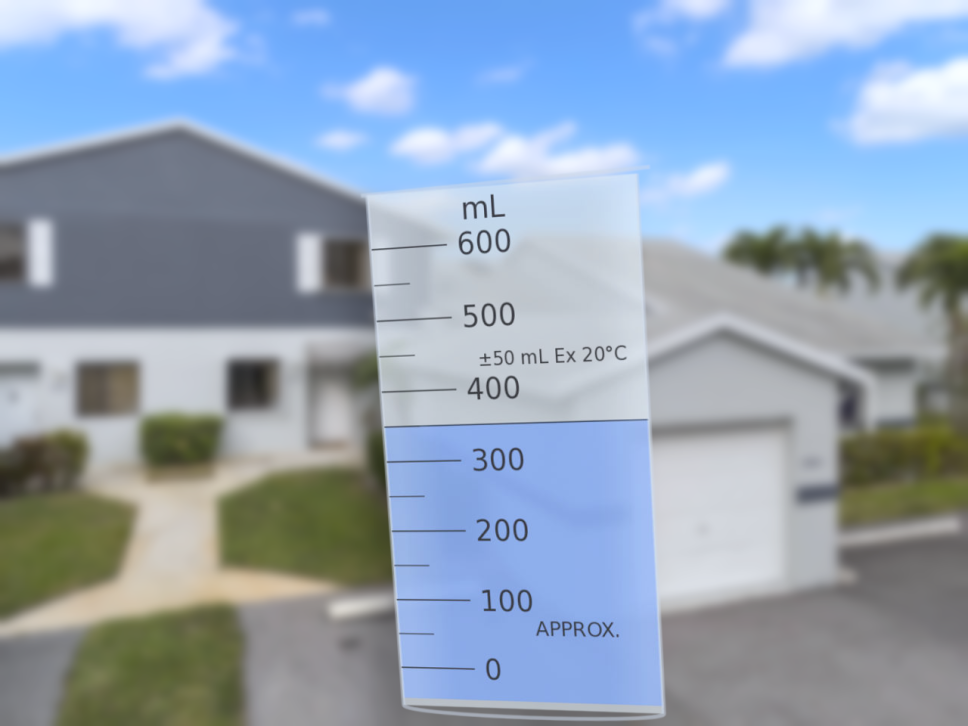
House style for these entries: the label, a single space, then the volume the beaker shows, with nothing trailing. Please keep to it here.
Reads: 350 mL
